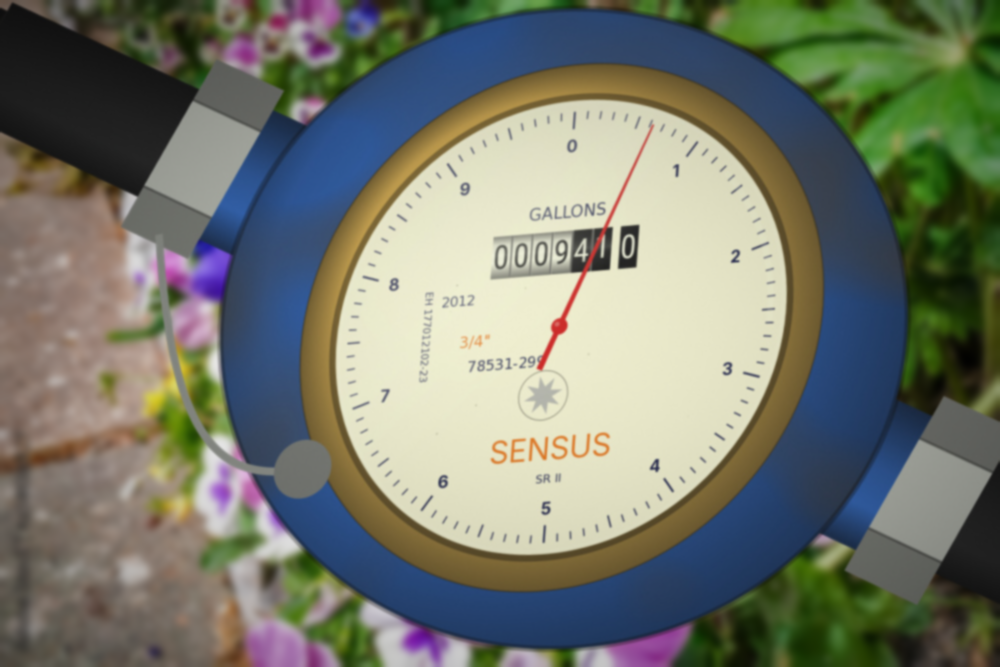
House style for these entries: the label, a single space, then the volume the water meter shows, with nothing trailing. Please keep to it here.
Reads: 9410.6 gal
